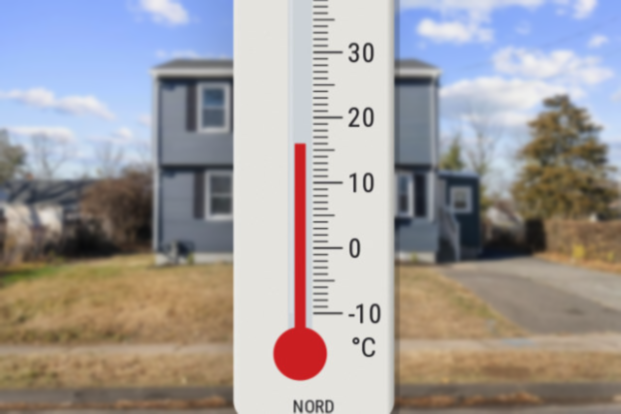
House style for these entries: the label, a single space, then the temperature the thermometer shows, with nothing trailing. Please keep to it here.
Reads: 16 °C
